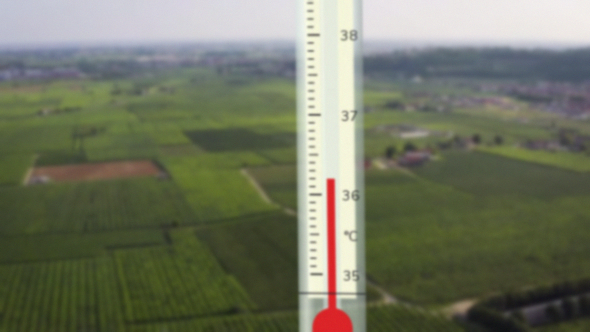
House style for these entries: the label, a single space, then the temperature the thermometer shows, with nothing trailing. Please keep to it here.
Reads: 36.2 °C
